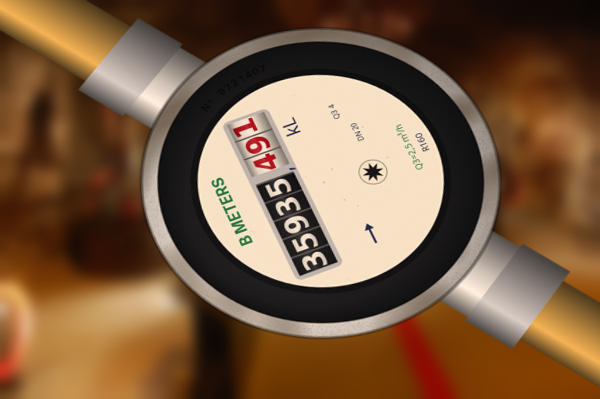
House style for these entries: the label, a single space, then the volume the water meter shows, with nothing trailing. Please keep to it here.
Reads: 35935.491 kL
